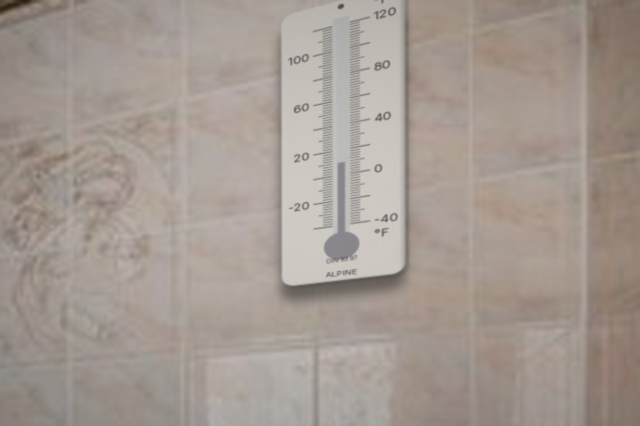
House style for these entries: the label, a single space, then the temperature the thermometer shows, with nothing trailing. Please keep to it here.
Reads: 10 °F
